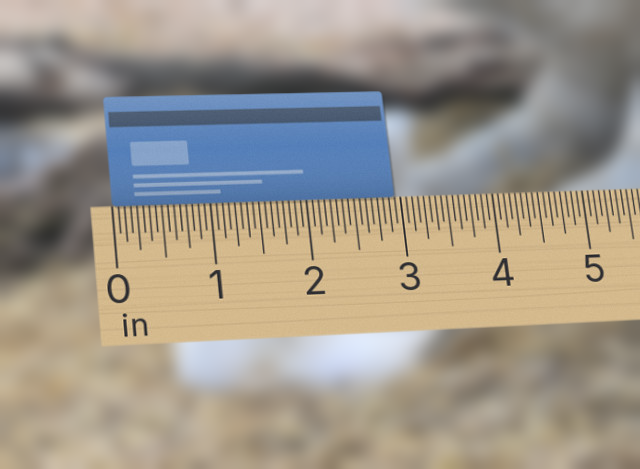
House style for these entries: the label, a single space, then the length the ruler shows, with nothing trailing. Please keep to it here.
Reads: 2.9375 in
